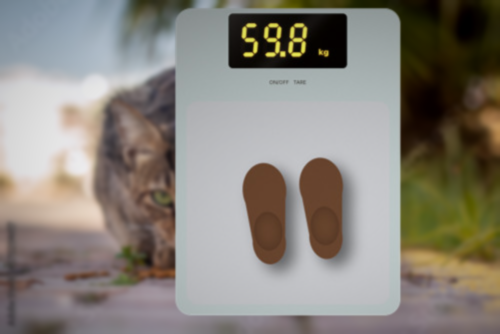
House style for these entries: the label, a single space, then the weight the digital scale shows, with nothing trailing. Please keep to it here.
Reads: 59.8 kg
